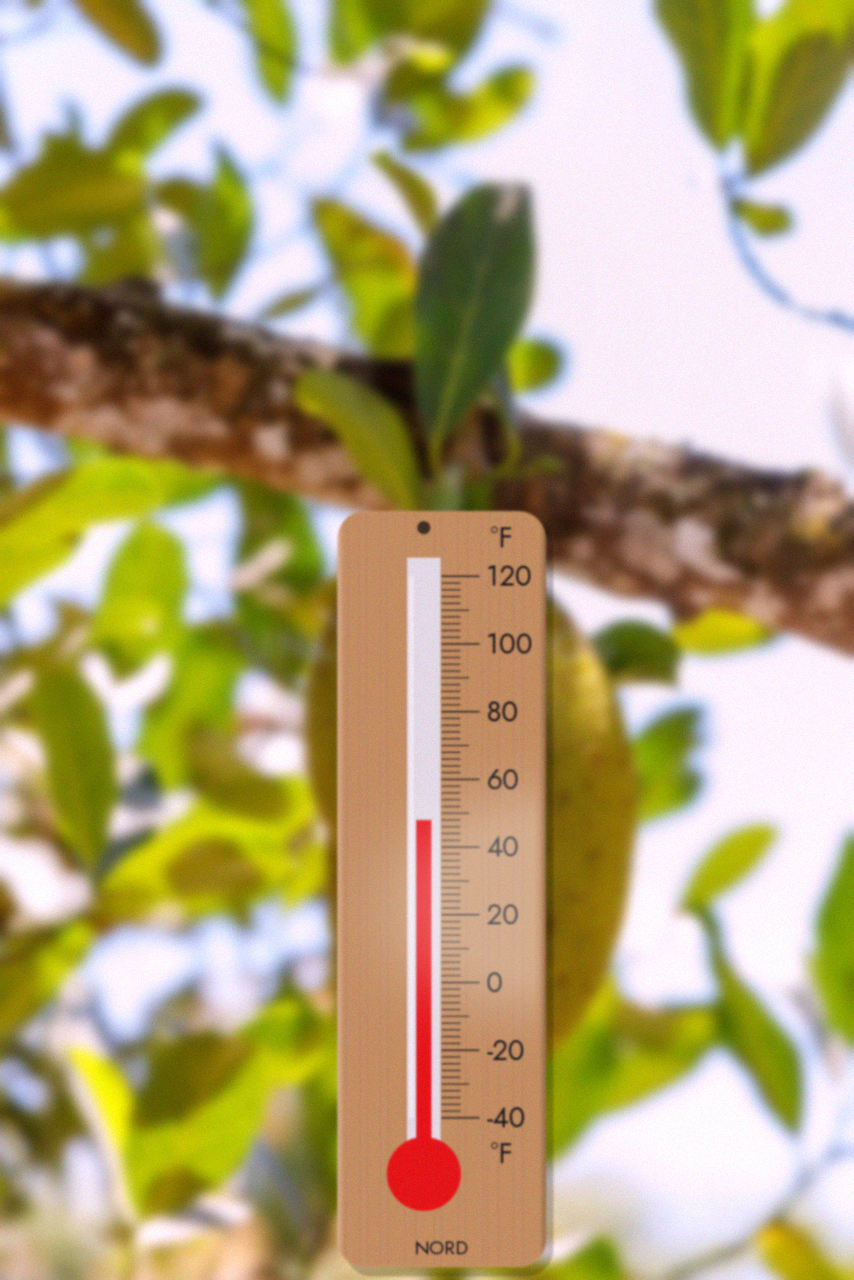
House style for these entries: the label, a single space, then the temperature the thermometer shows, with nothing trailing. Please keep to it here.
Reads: 48 °F
